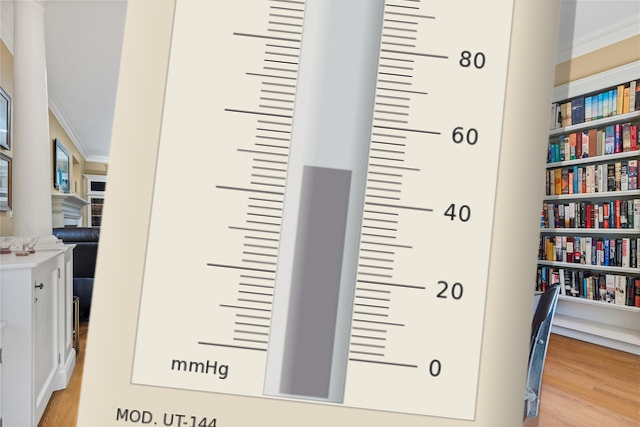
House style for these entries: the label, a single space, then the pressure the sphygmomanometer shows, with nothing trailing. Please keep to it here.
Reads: 48 mmHg
